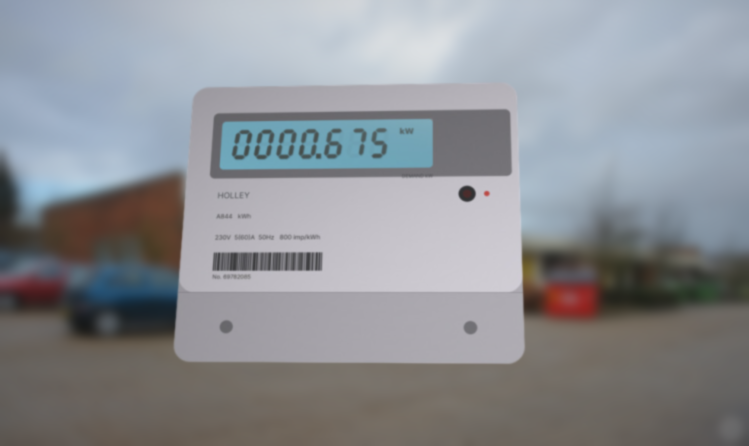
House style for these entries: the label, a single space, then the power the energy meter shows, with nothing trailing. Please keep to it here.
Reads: 0.675 kW
